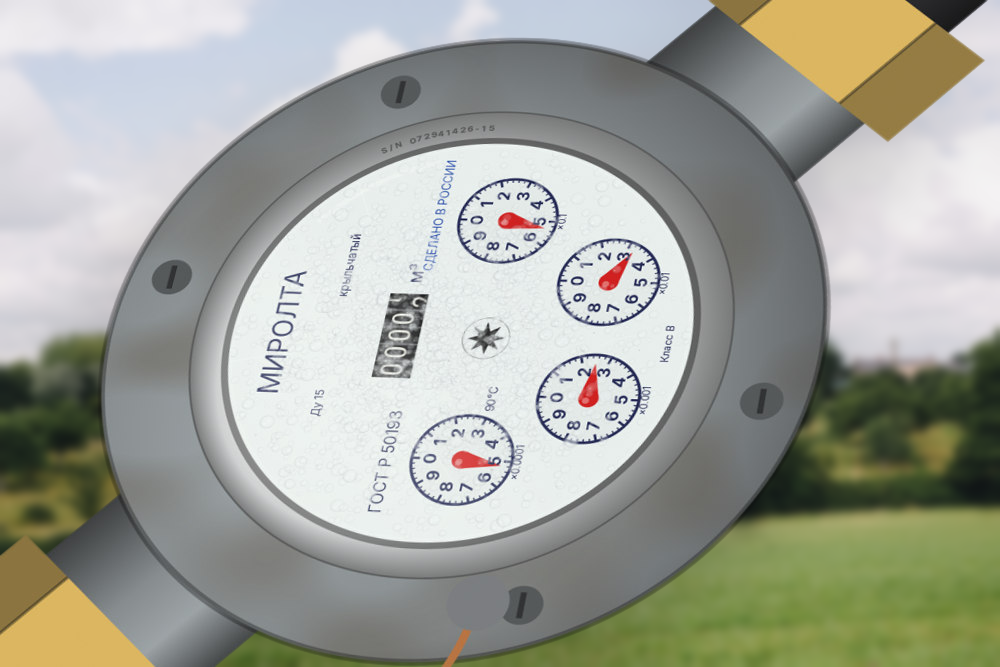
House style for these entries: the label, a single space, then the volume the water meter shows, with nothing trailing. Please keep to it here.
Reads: 1.5325 m³
